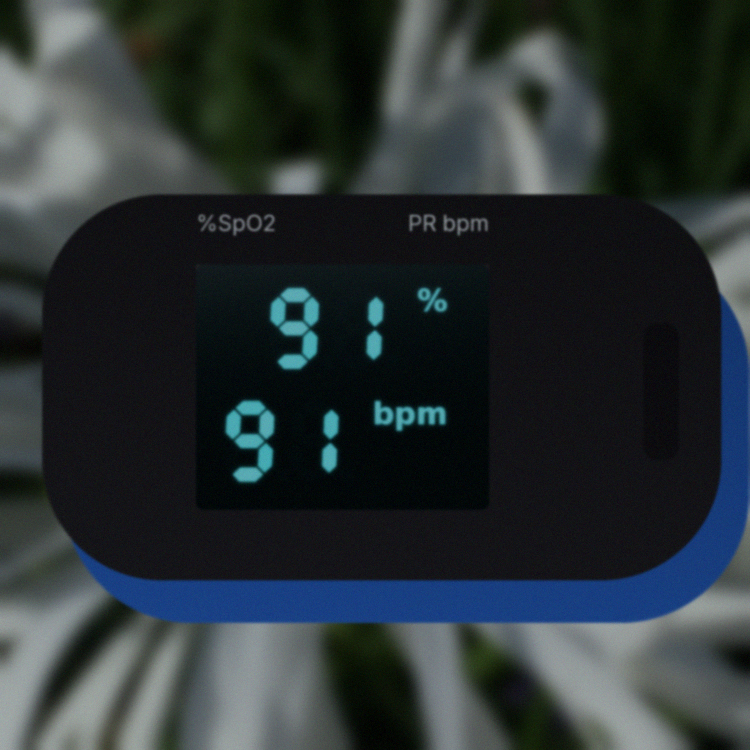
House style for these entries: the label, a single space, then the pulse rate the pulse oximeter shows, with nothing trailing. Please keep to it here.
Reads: 91 bpm
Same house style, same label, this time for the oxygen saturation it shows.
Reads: 91 %
